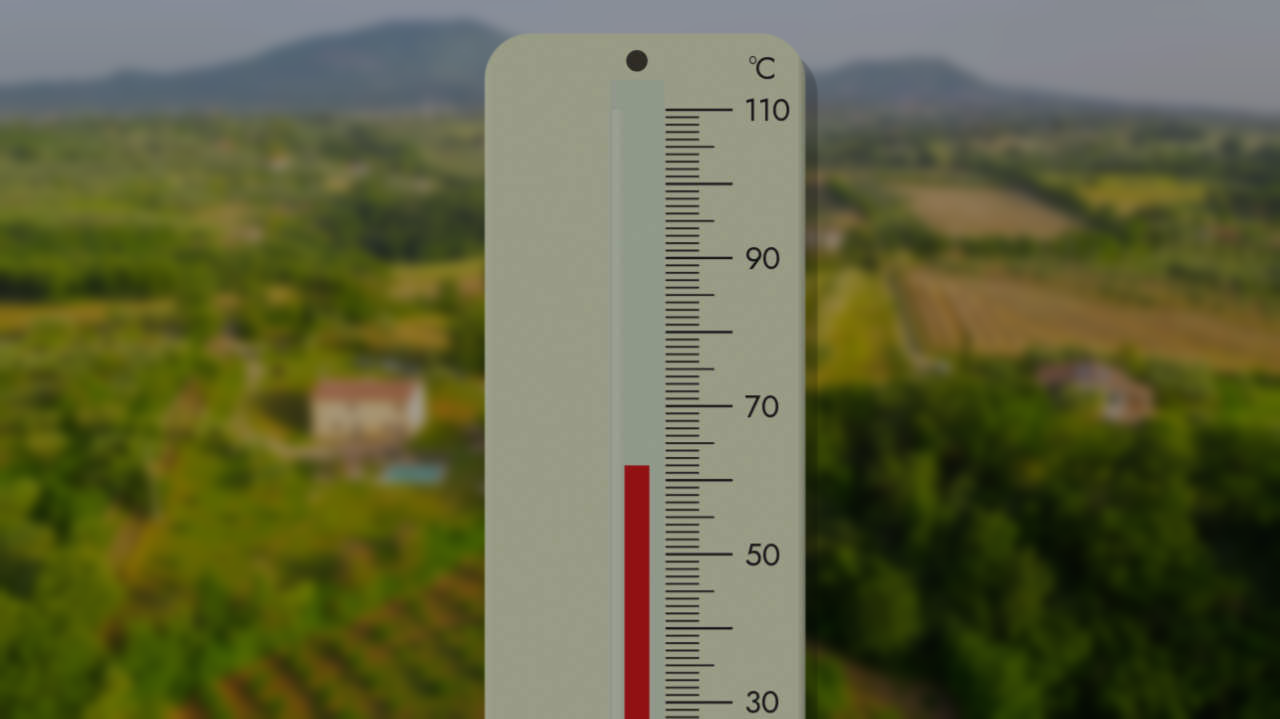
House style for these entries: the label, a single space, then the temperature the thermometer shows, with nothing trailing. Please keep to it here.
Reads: 62 °C
